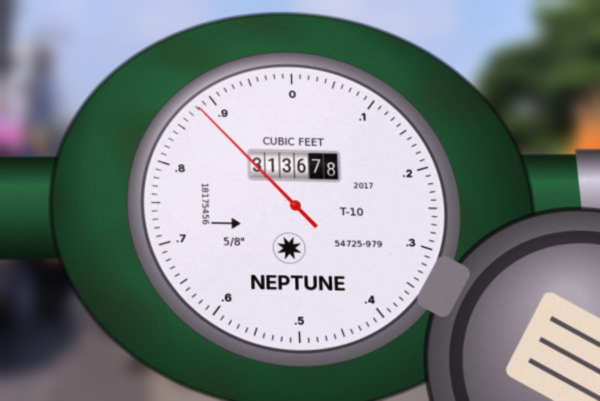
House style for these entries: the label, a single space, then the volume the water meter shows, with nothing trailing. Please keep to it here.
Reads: 313677.88 ft³
